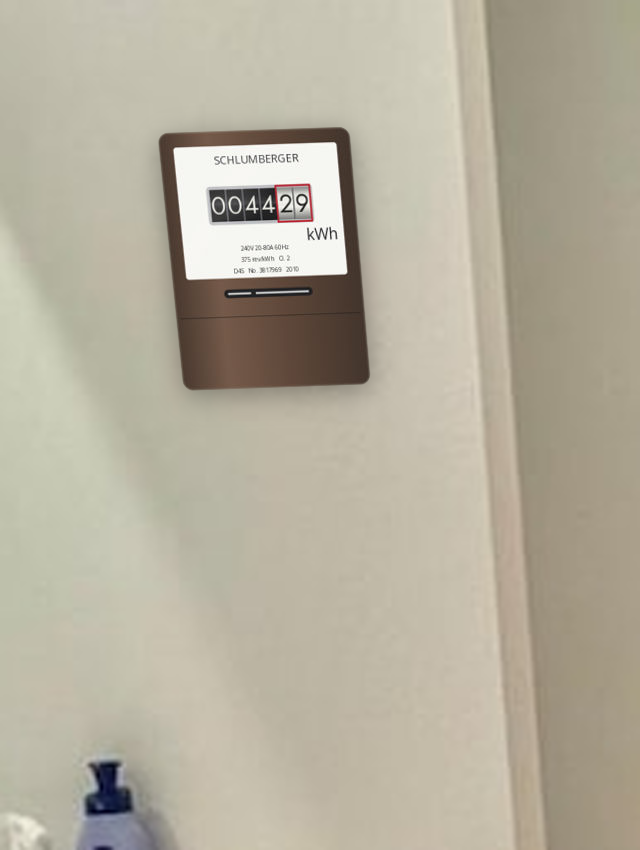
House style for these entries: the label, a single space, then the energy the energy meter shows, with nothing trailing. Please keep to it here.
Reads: 44.29 kWh
